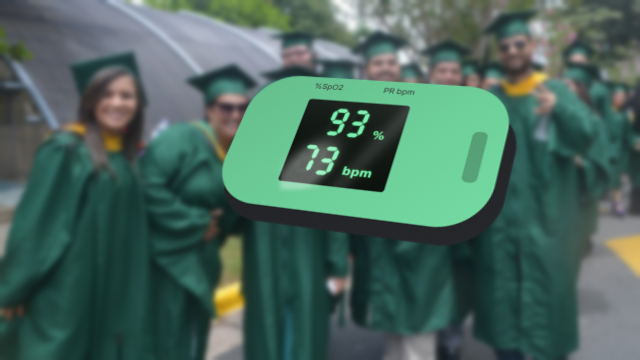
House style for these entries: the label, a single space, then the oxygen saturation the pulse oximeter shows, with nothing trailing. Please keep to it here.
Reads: 93 %
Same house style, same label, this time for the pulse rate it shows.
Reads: 73 bpm
